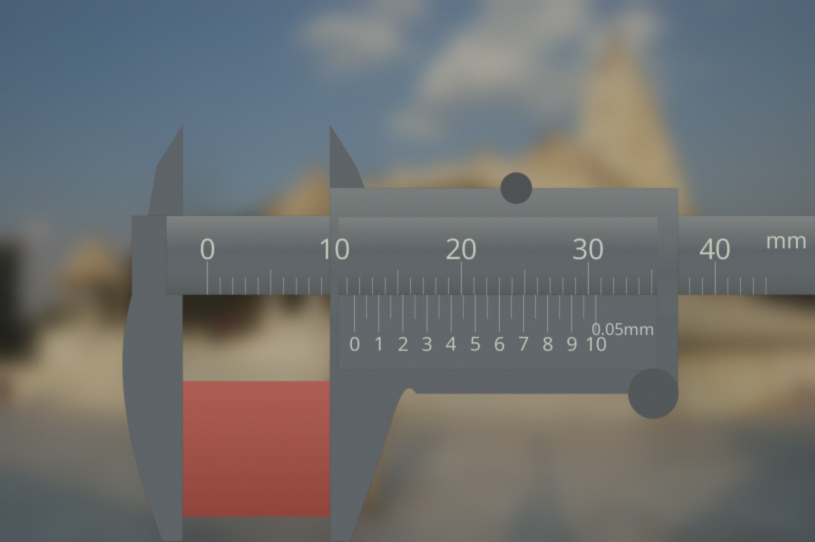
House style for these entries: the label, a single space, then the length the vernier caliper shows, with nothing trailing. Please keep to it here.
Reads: 11.6 mm
